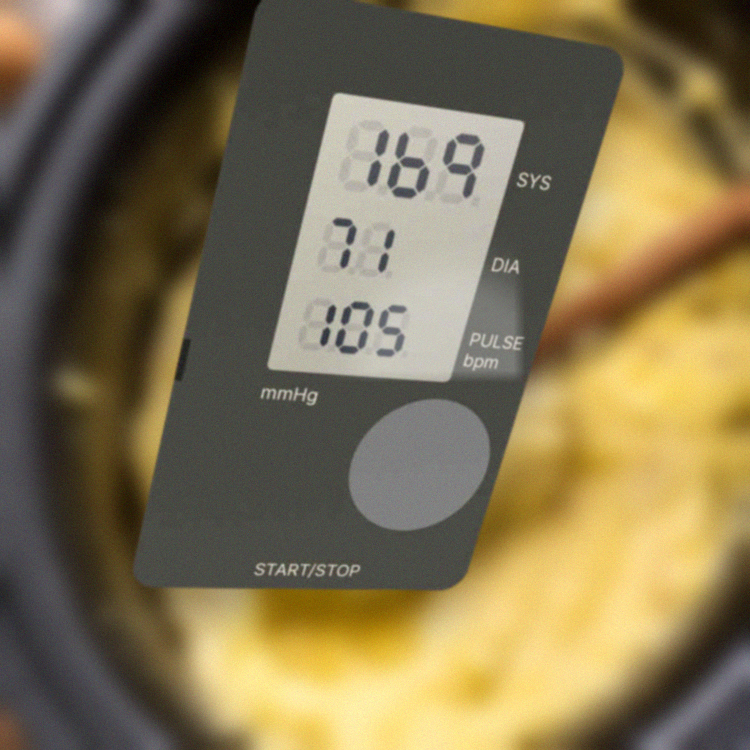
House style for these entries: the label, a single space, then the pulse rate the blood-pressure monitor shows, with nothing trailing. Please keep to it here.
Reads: 105 bpm
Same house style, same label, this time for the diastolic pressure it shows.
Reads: 71 mmHg
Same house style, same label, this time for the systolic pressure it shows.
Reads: 169 mmHg
